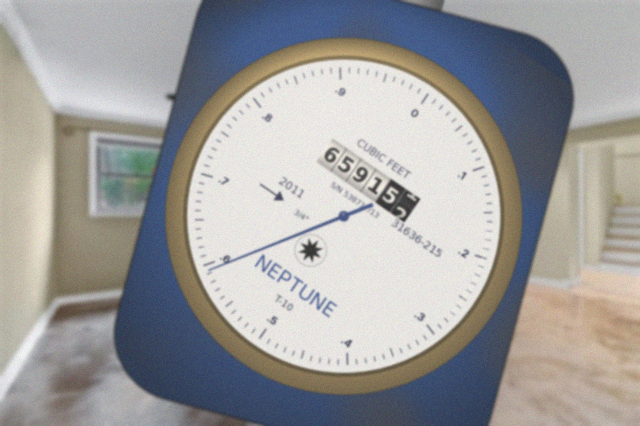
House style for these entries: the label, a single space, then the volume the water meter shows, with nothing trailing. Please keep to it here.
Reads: 659151.59 ft³
